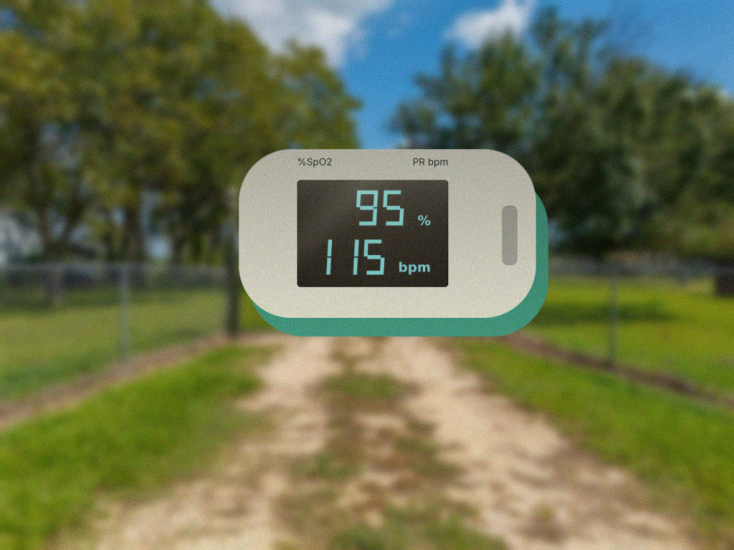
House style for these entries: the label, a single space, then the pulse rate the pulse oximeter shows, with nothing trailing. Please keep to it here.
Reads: 115 bpm
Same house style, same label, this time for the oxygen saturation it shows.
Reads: 95 %
